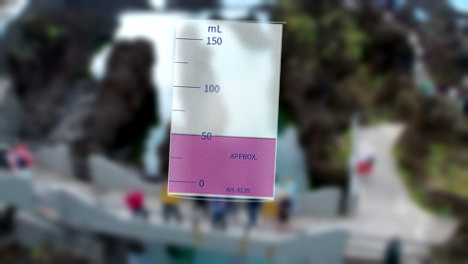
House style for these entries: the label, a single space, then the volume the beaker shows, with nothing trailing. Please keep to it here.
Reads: 50 mL
